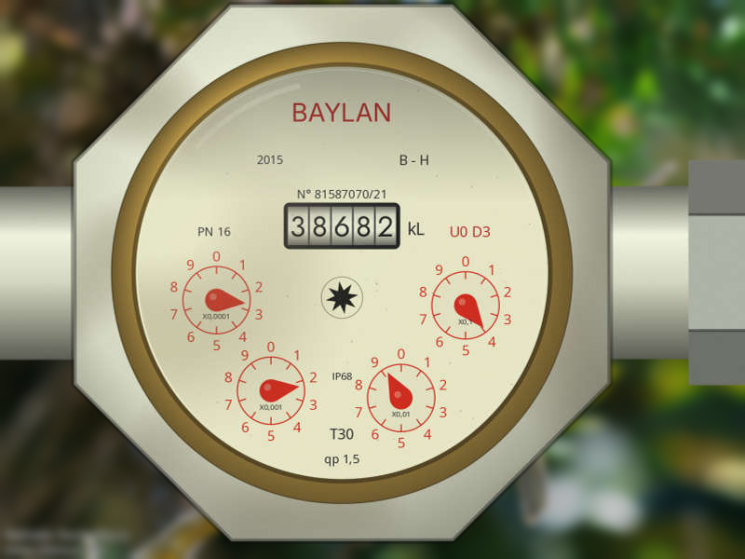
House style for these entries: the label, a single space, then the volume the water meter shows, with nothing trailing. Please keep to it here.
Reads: 38682.3922 kL
